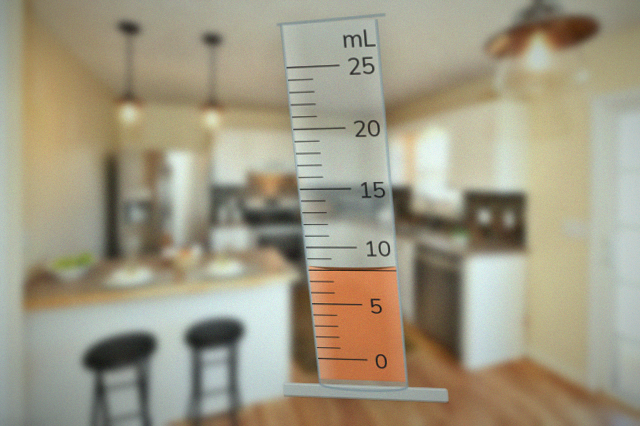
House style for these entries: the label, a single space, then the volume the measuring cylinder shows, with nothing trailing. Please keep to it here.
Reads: 8 mL
